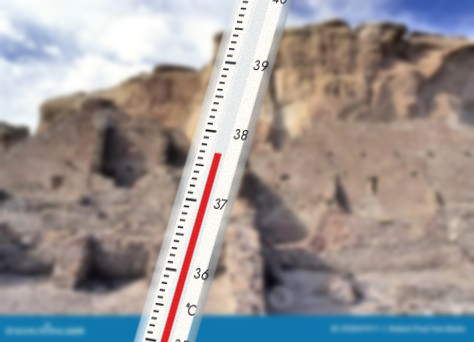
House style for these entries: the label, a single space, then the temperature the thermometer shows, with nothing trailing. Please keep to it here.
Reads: 37.7 °C
